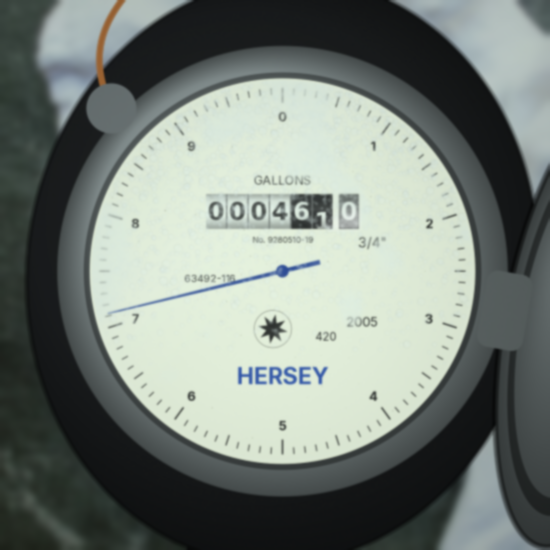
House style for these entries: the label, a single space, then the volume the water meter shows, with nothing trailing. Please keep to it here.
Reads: 4607.1 gal
